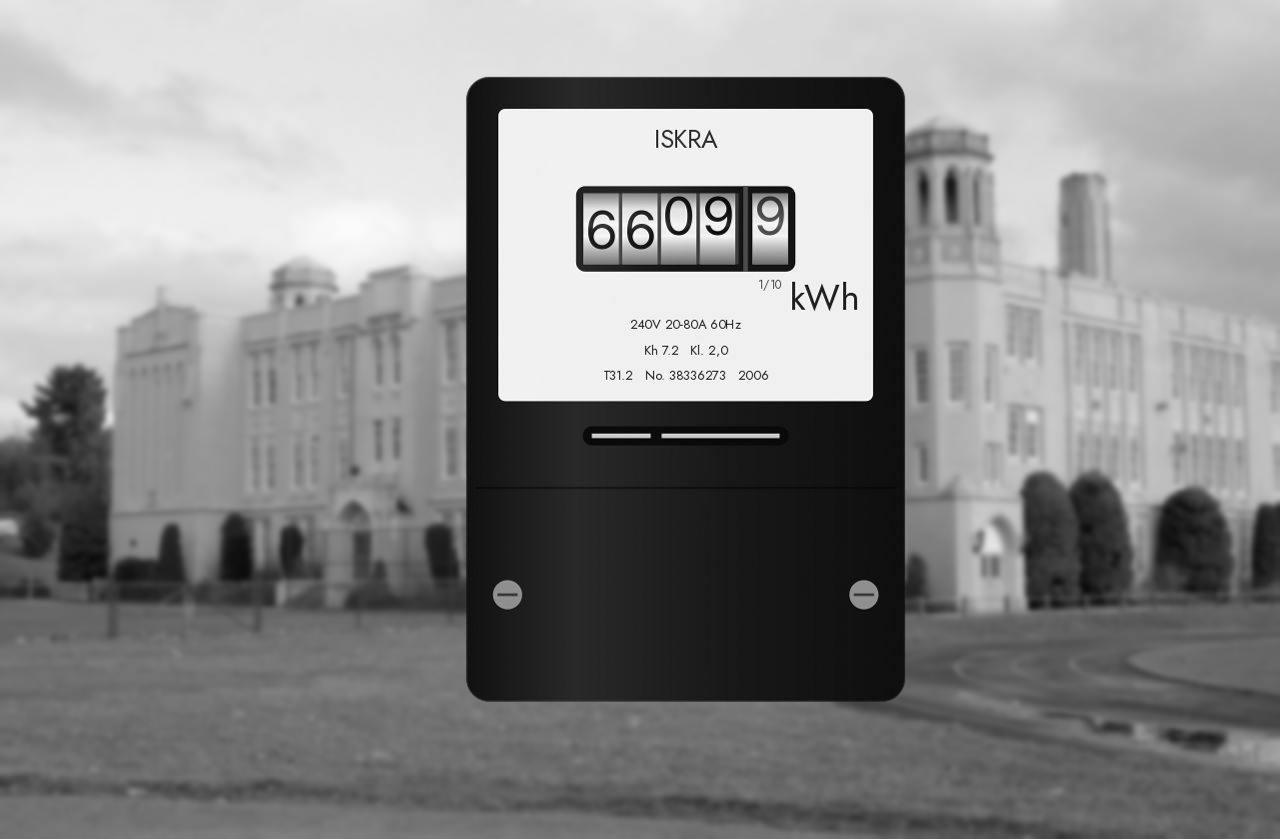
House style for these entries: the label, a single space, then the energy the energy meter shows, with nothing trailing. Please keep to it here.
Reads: 6609.9 kWh
